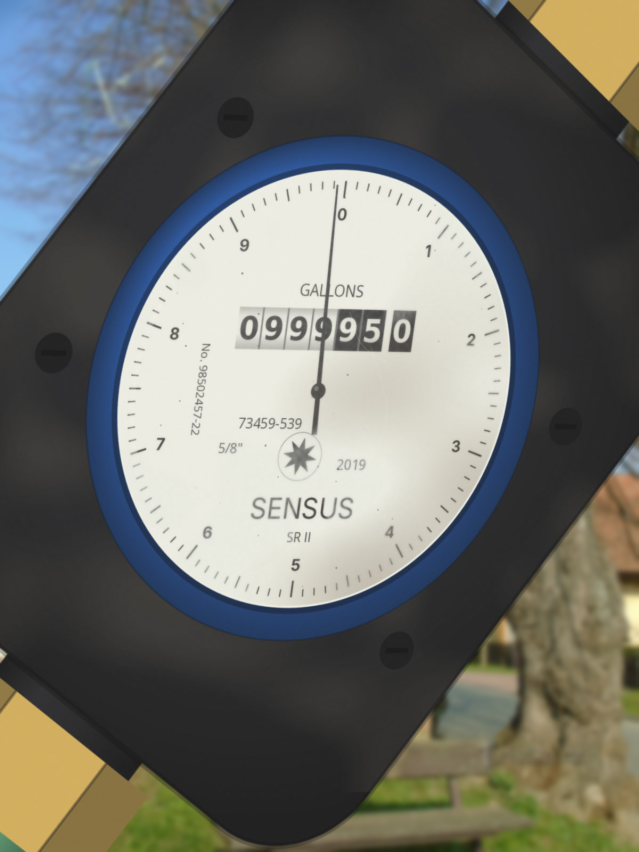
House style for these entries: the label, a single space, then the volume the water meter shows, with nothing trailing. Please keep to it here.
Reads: 999949.9 gal
